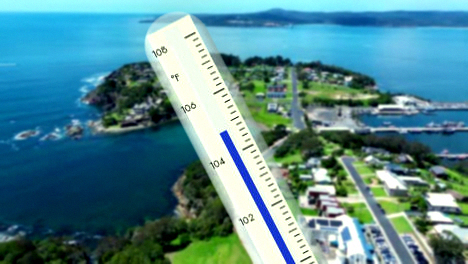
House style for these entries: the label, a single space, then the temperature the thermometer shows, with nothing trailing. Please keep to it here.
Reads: 104.8 °F
